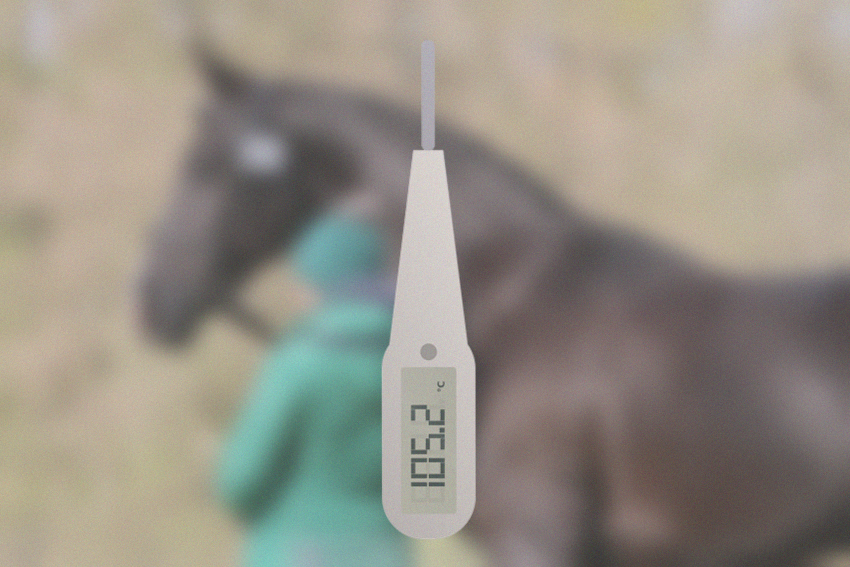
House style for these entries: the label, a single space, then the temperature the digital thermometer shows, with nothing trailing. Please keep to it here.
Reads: 105.2 °C
